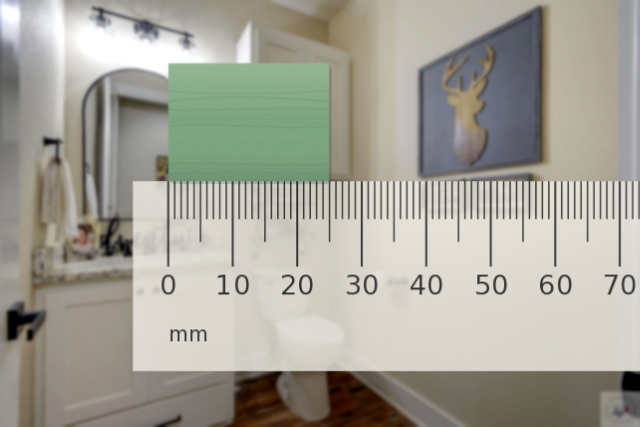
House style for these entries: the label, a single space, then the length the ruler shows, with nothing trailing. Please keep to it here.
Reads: 25 mm
